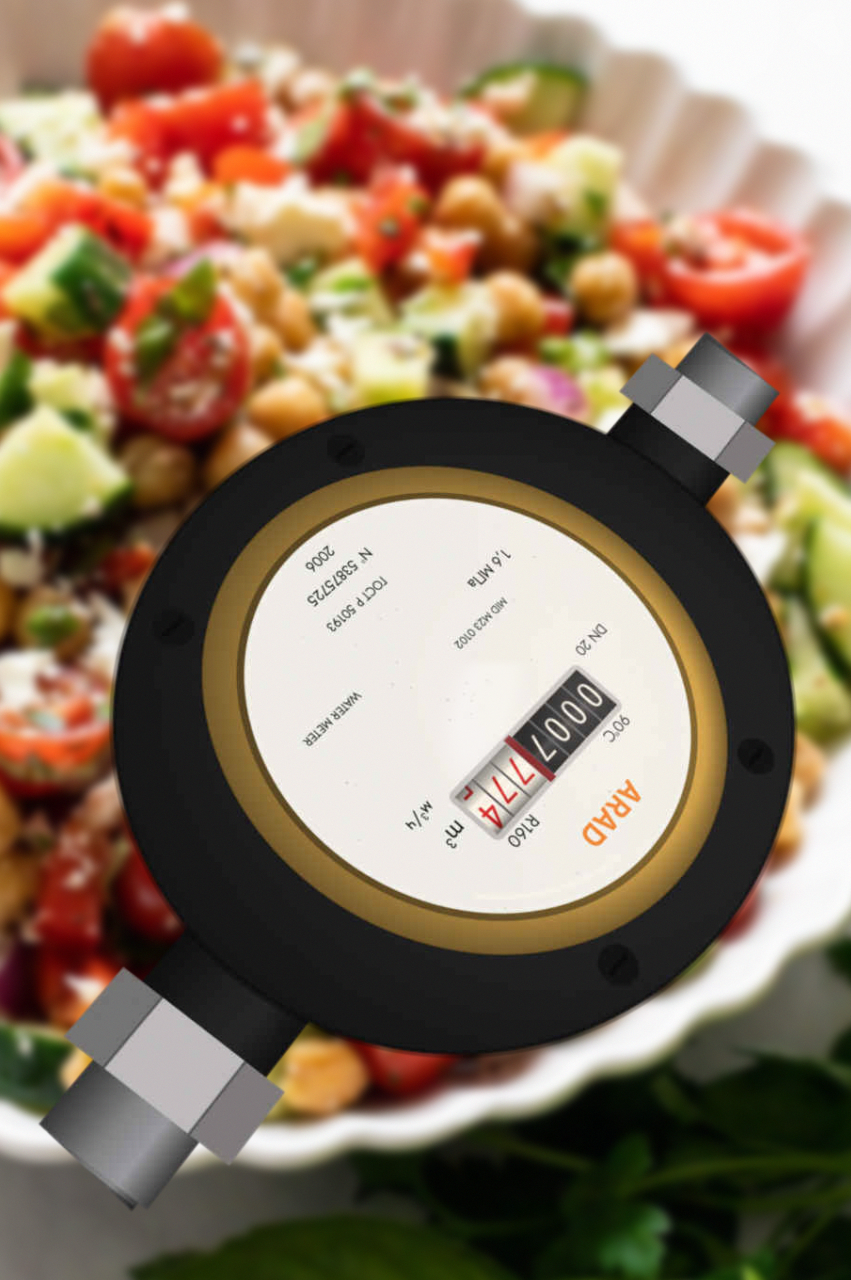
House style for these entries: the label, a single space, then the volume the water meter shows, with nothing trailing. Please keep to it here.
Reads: 7.774 m³
